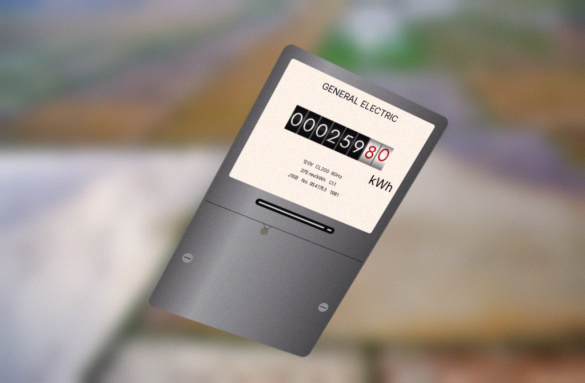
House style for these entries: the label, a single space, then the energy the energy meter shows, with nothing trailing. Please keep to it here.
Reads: 259.80 kWh
